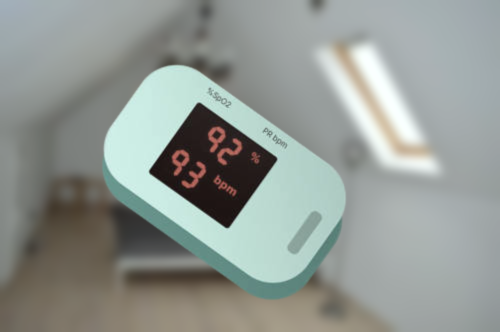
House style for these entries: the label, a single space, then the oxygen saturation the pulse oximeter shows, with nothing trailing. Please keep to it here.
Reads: 92 %
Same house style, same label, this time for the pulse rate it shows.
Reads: 93 bpm
